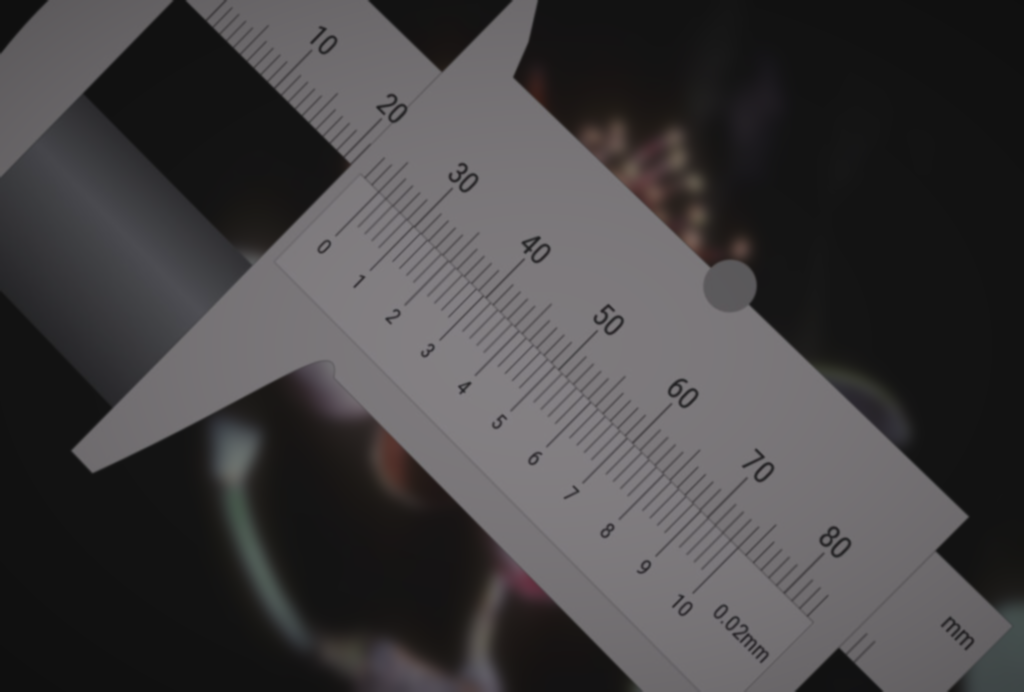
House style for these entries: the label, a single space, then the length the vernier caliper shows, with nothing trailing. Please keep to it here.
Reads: 25.0 mm
